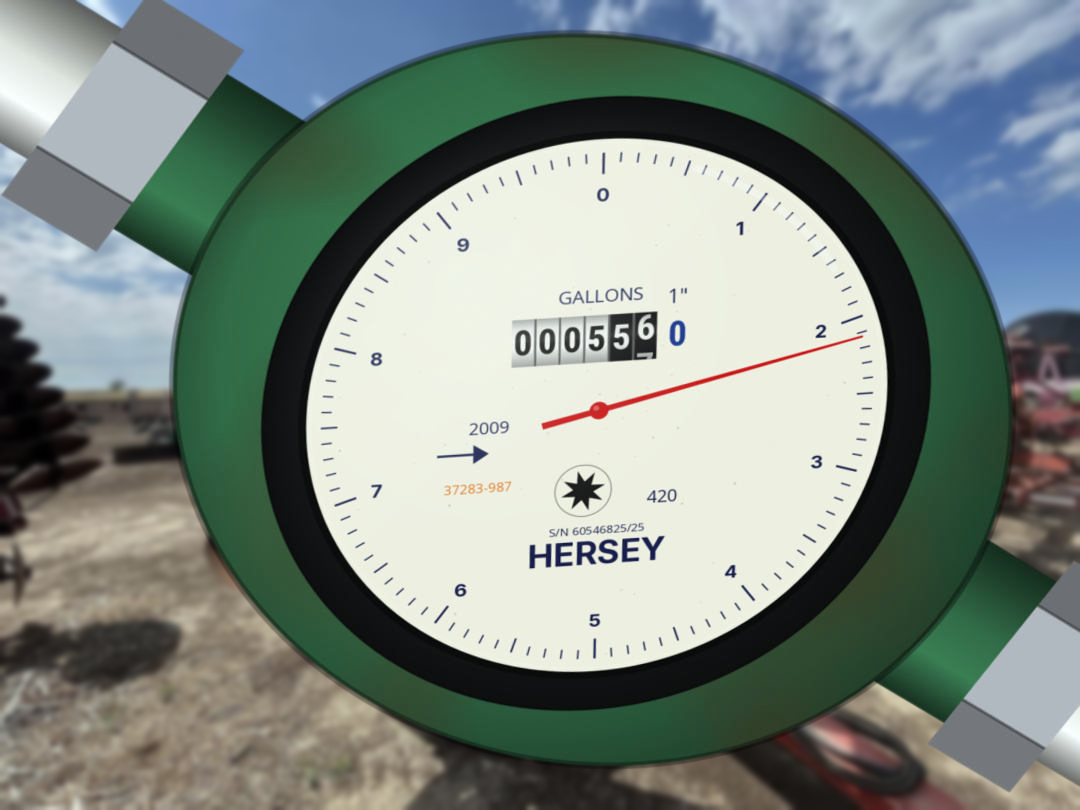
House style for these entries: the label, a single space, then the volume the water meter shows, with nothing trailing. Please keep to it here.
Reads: 5562.1 gal
